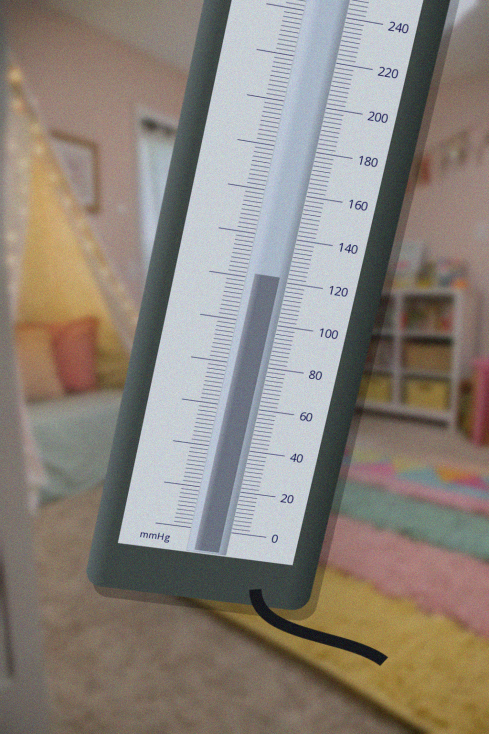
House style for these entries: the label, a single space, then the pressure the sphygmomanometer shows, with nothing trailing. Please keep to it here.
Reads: 122 mmHg
